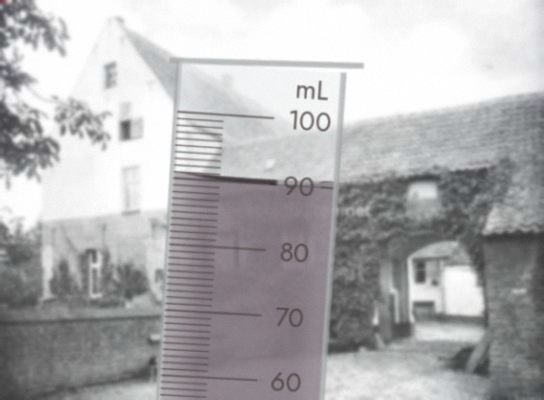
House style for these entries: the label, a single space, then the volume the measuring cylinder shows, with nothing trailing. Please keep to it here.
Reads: 90 mL
